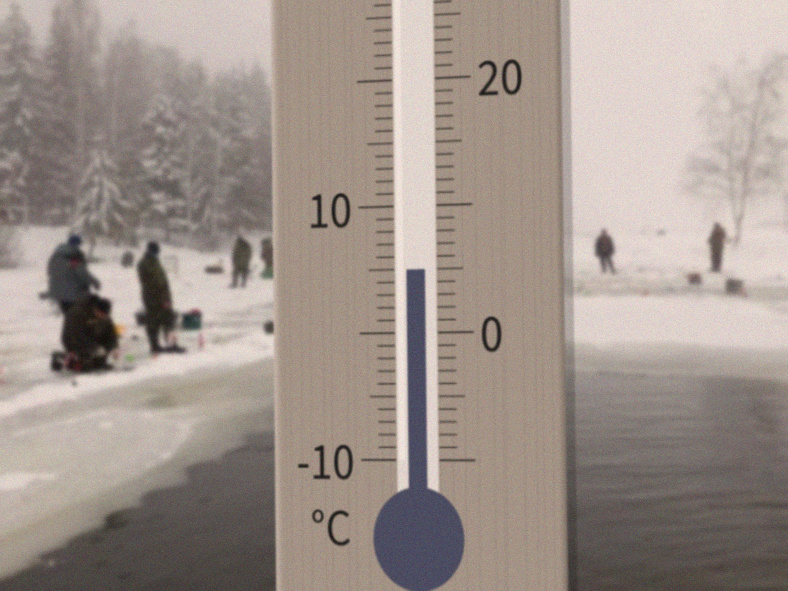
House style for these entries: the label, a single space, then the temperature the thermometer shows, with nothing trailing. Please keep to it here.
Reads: 5 °C
